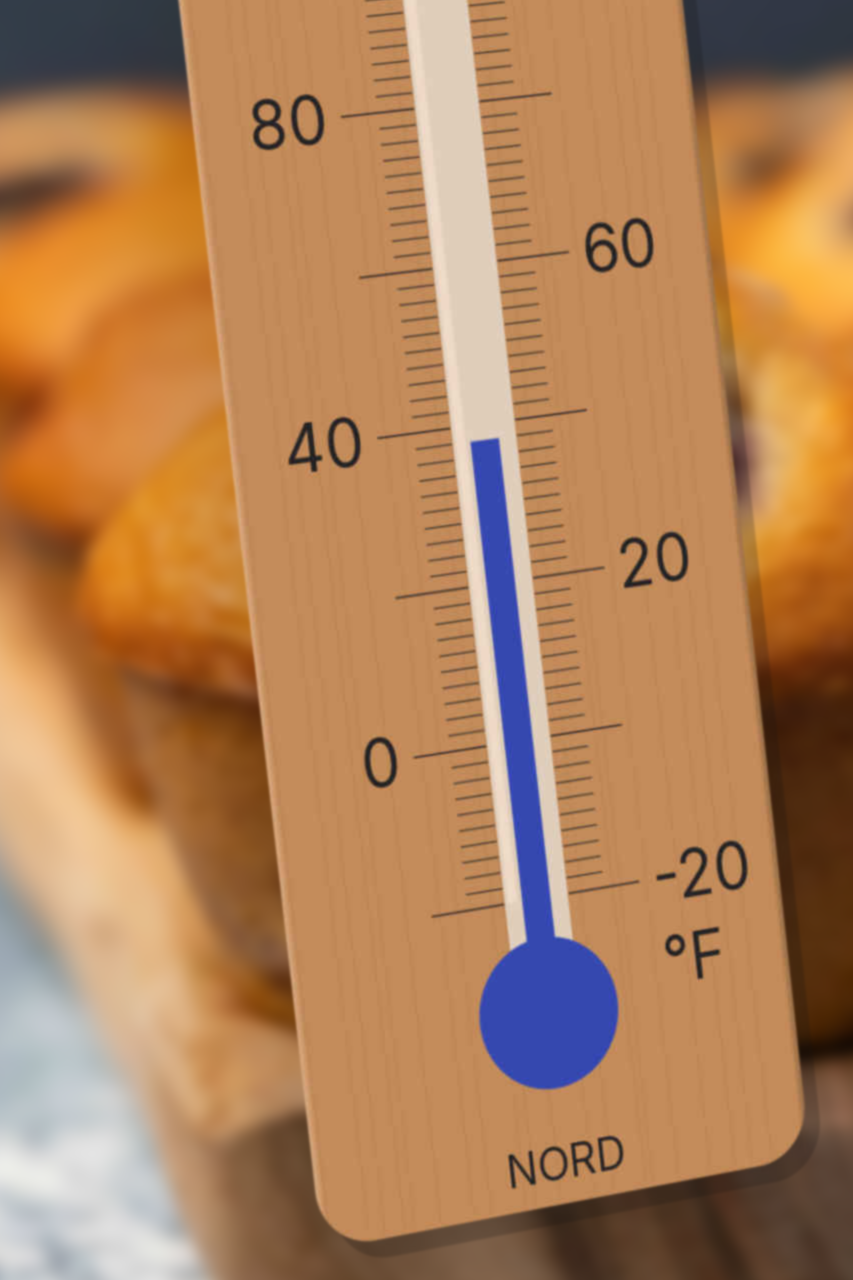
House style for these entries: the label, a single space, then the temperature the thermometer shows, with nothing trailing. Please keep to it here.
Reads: 38 °F
